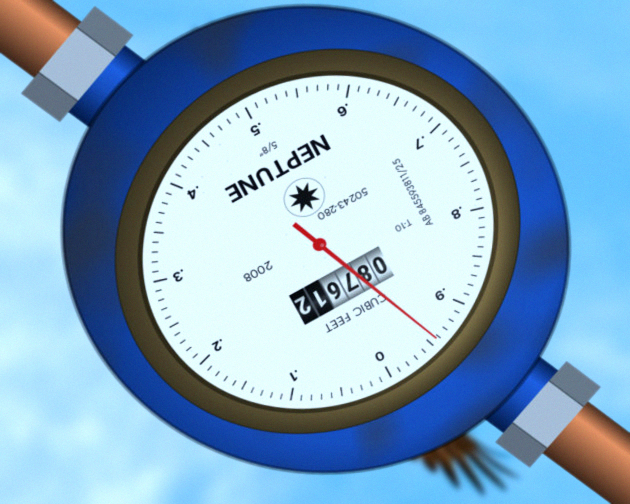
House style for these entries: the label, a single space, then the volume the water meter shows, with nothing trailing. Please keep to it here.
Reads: 87611.94 ft³
